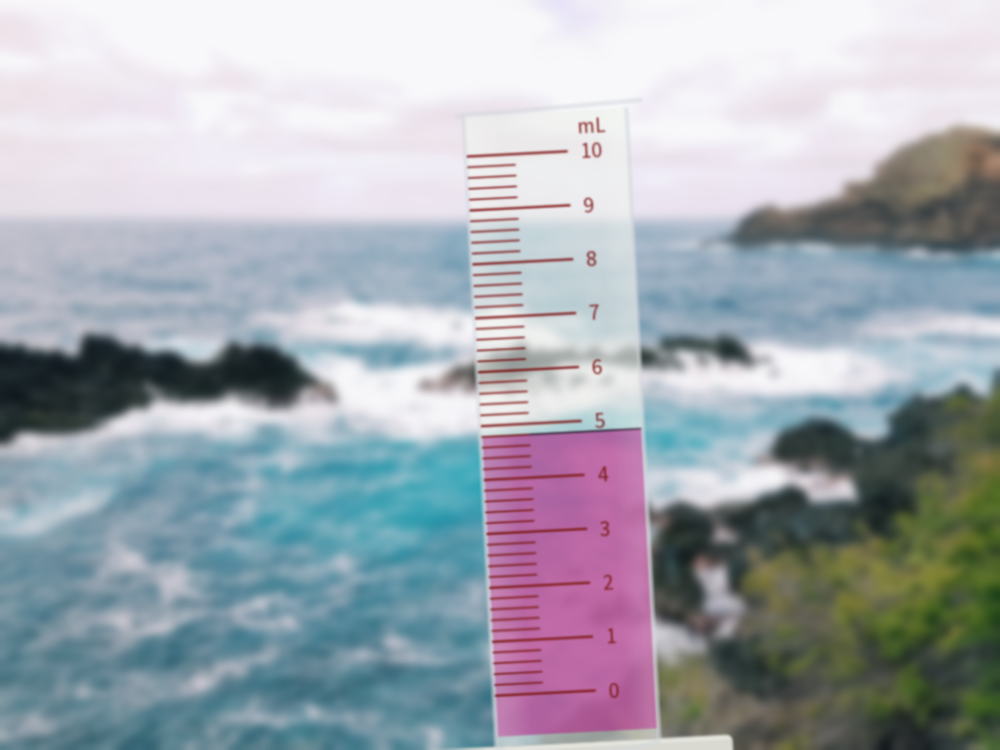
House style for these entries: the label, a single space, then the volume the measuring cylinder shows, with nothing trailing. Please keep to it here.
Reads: 4.8 mL
